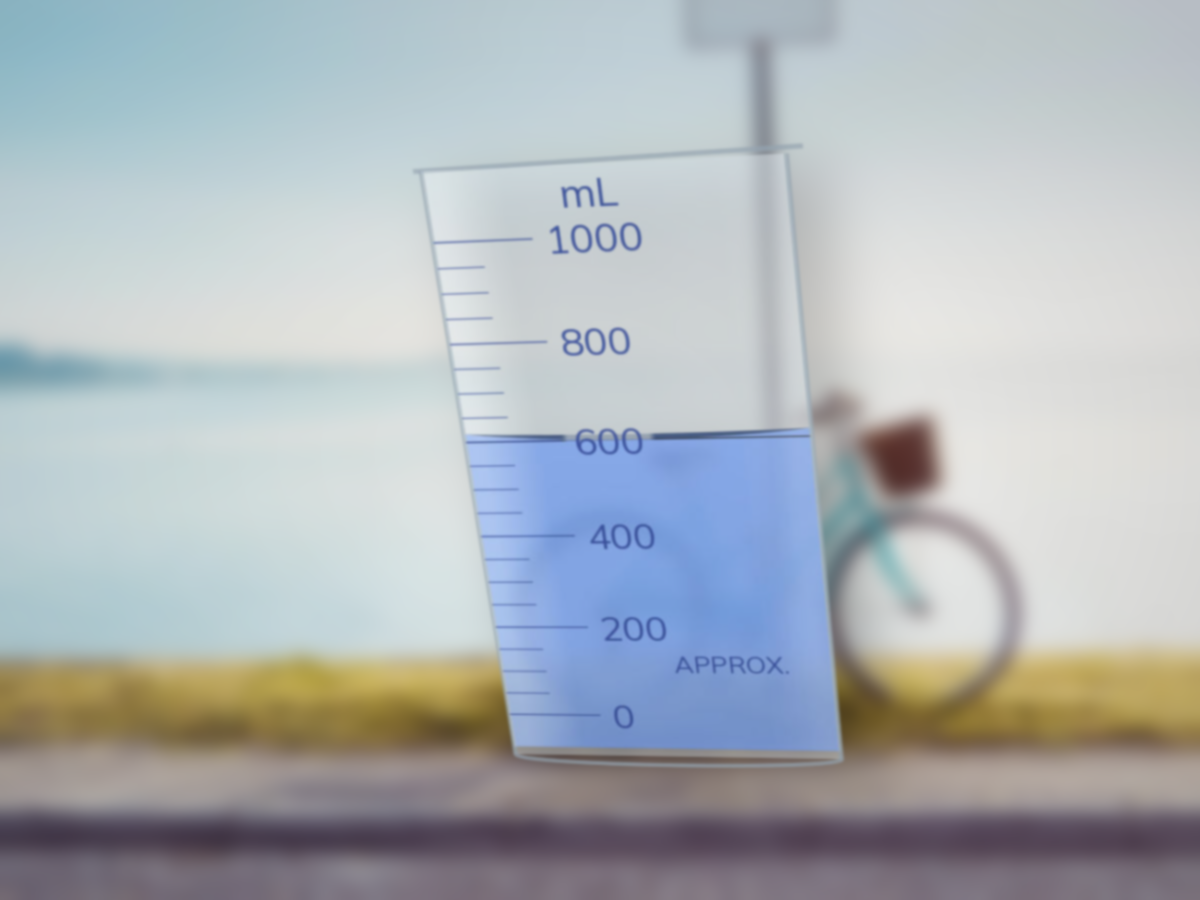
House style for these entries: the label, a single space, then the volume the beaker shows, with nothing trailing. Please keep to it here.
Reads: 600 mL
